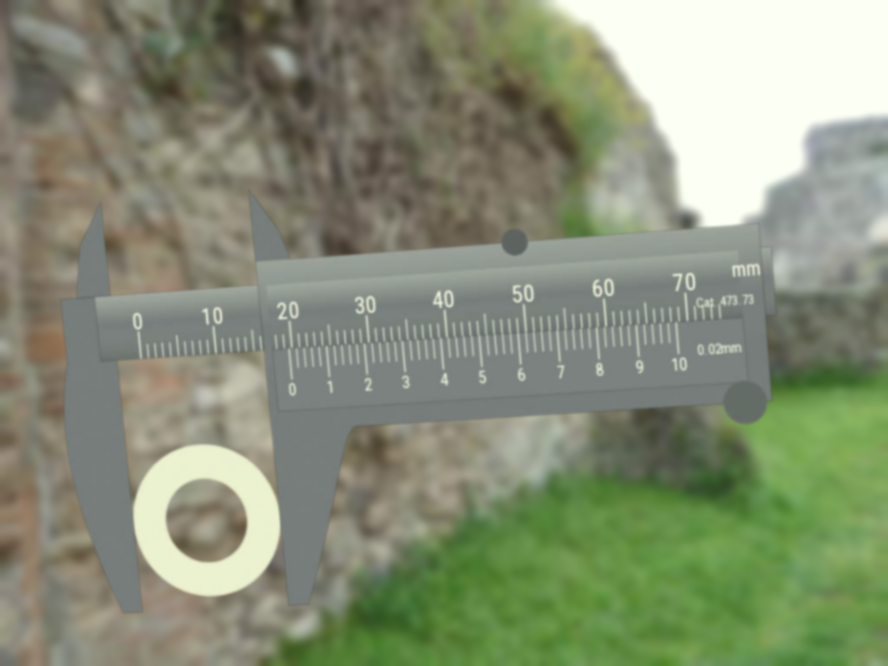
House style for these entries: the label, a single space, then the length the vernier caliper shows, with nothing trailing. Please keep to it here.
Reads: 19.6 mm
